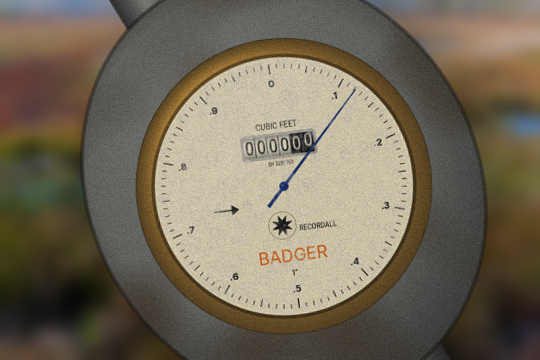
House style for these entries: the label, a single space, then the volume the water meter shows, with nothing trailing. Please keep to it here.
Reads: 0.12 ft³
